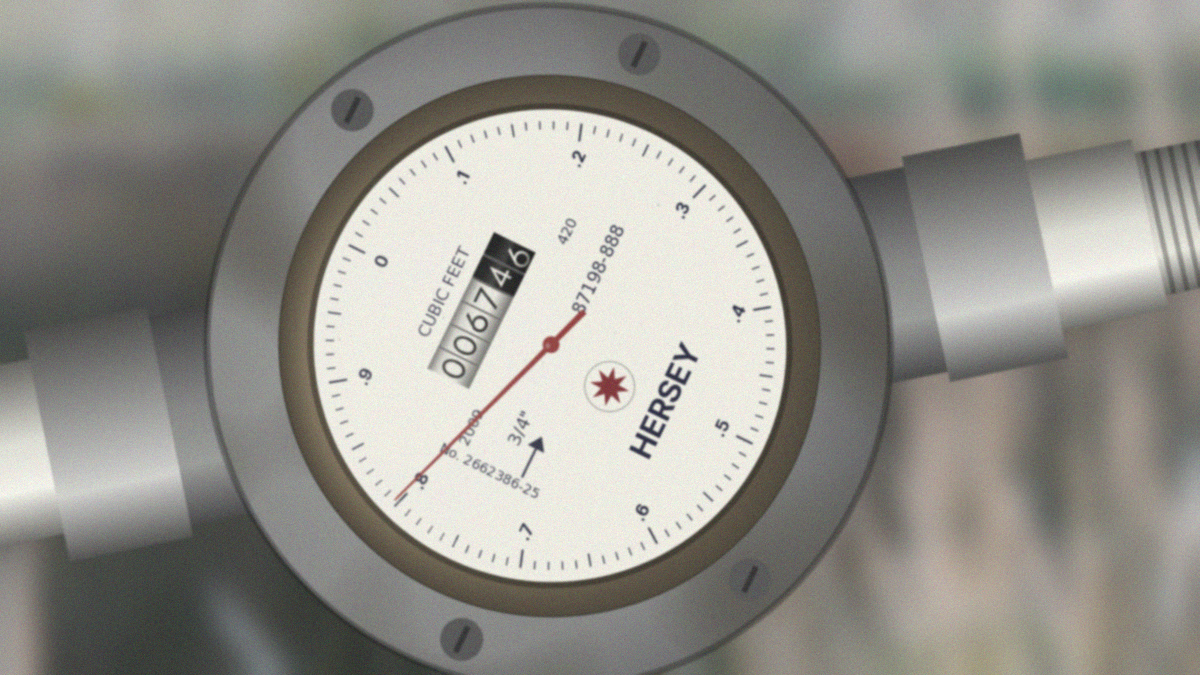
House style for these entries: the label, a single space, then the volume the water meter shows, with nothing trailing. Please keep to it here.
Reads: 6745.80 ft³
